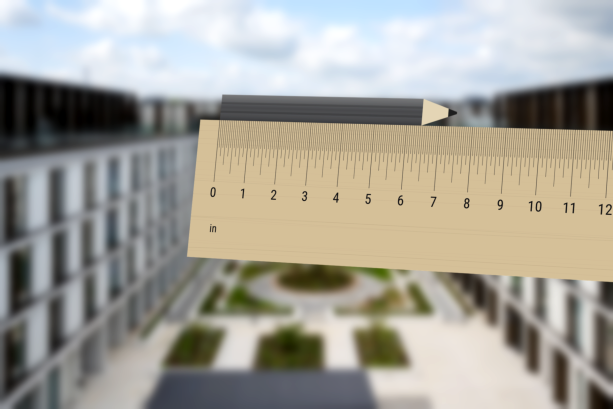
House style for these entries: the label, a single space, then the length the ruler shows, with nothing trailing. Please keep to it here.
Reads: 7.5 in
